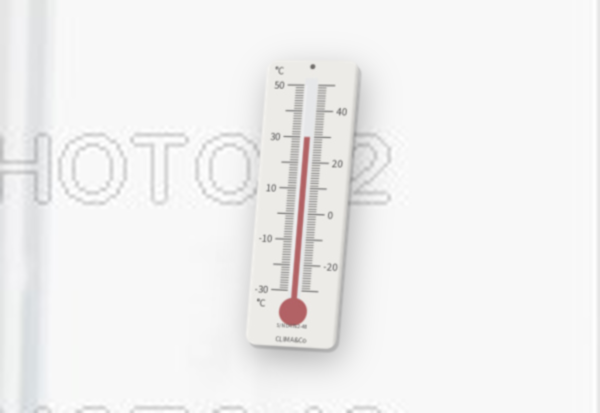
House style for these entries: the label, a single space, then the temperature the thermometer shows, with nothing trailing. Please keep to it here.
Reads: 30 °C
